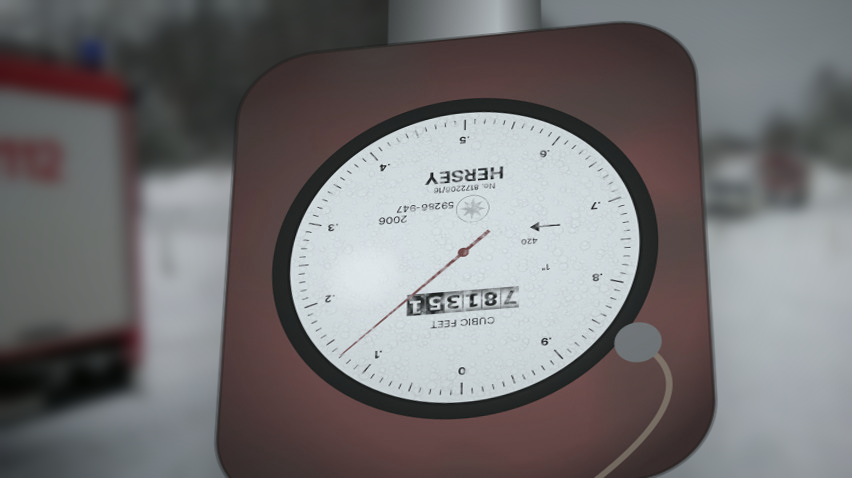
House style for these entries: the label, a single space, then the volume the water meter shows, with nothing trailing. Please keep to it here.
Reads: 781351.13 ft³
